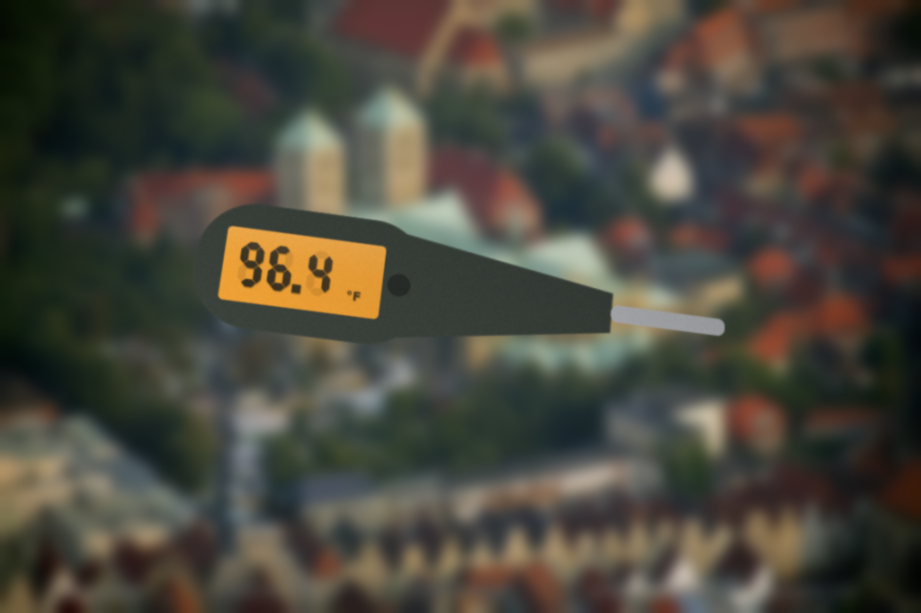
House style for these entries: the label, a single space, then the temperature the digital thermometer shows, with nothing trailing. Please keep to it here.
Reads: 96.4 °F
